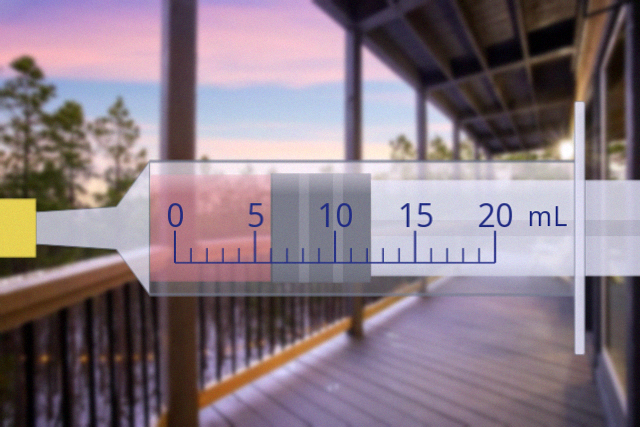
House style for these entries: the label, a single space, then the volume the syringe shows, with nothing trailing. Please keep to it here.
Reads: 6 mL
